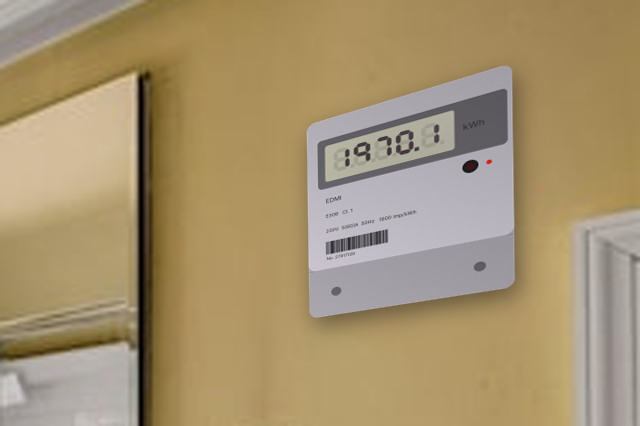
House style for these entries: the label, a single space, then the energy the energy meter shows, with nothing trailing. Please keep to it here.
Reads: 1970.1 kWh
